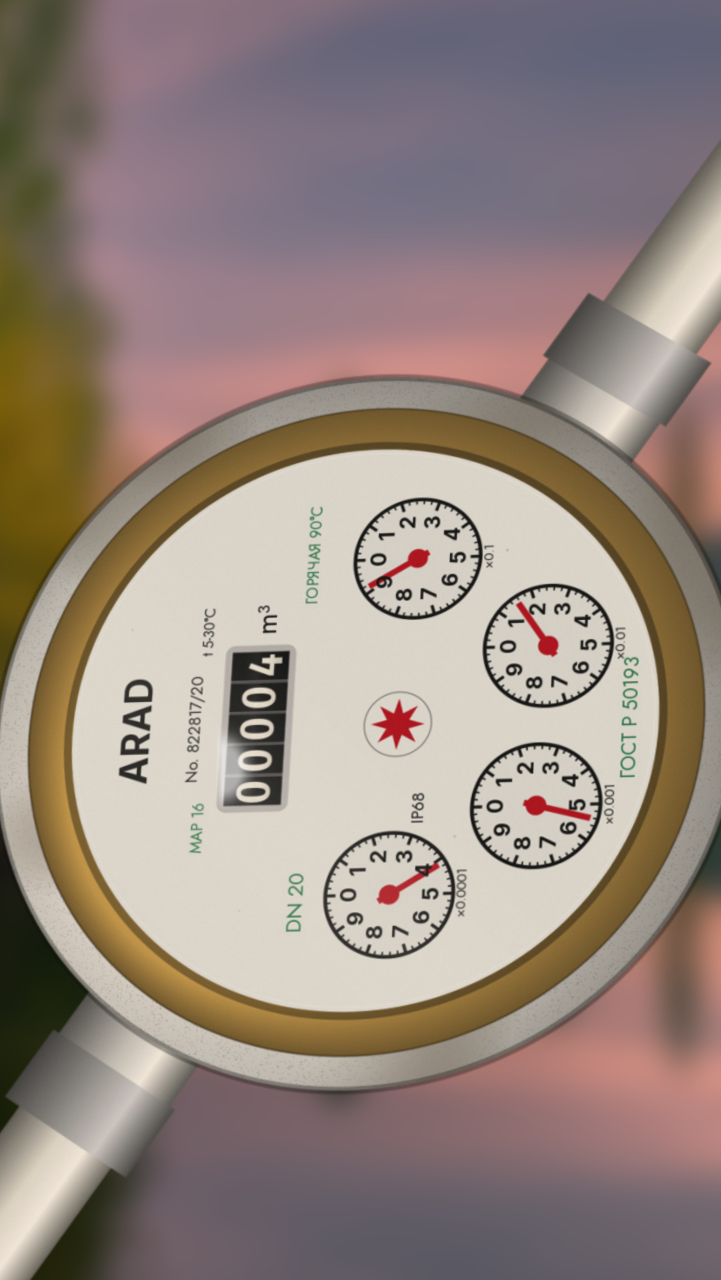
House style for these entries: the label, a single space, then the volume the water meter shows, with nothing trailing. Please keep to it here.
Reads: 3.9154 m³
